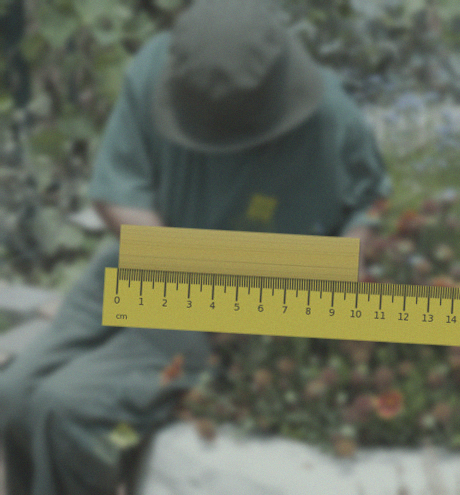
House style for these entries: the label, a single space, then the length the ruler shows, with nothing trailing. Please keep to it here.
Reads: 10 cm
